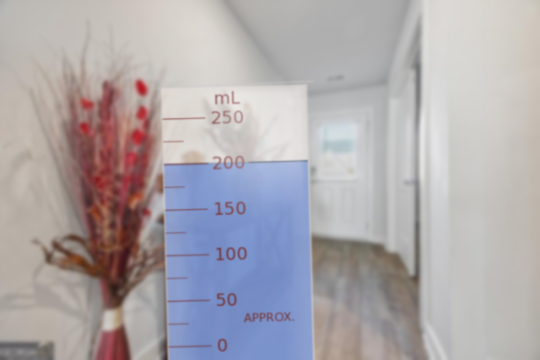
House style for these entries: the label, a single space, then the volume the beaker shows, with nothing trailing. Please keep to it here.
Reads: 200 mL
